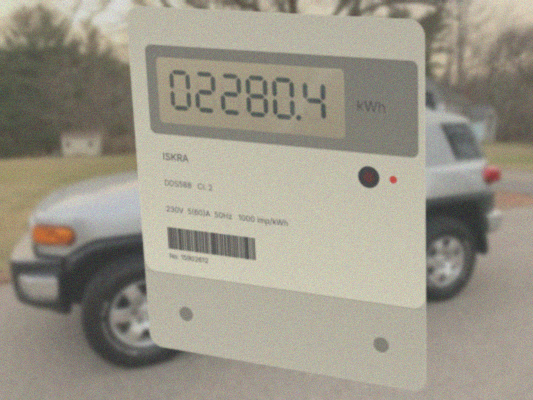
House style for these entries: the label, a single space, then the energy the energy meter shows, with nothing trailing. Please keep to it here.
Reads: 2280.4 kWh
